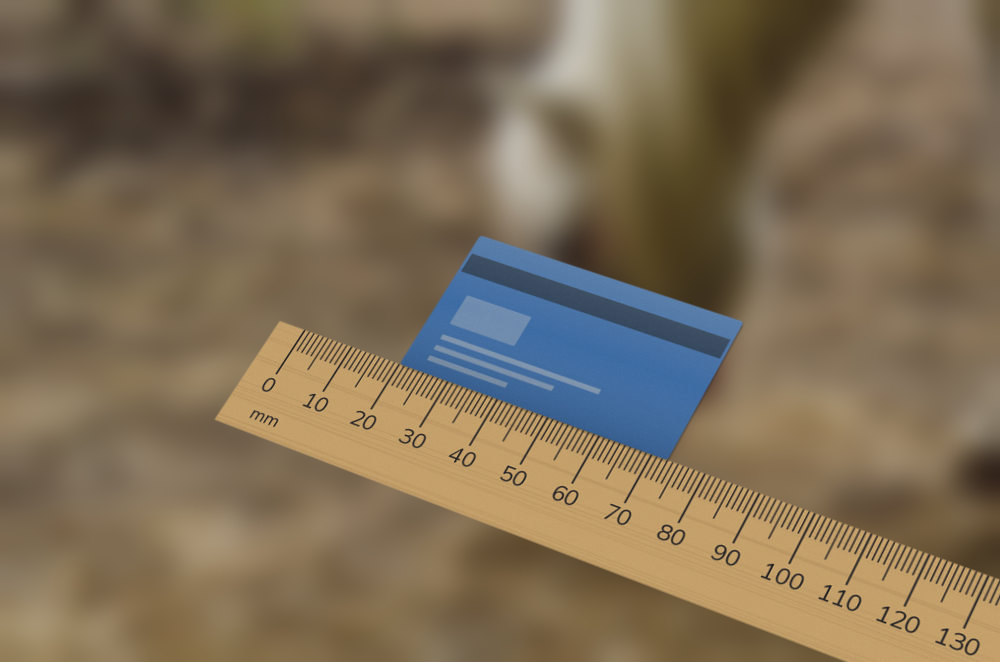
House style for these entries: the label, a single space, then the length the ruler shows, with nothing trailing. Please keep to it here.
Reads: 53 mm
